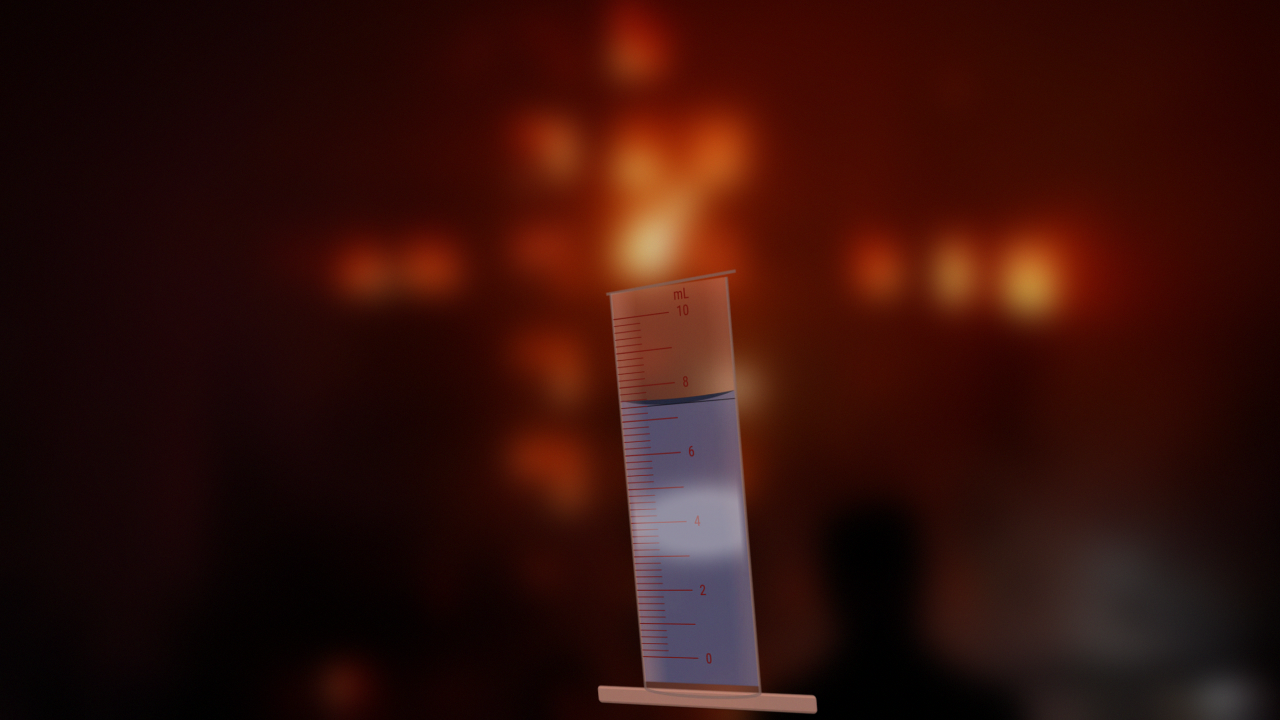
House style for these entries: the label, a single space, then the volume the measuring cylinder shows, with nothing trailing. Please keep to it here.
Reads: 7.4 mL
